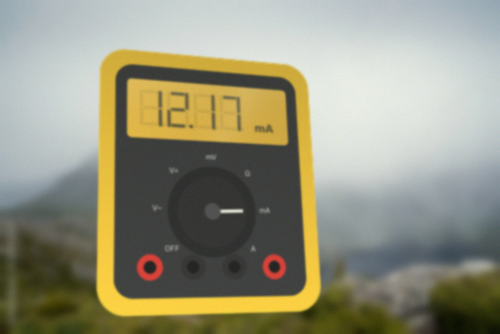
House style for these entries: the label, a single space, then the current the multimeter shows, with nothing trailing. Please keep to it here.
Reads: 12.17 mA
